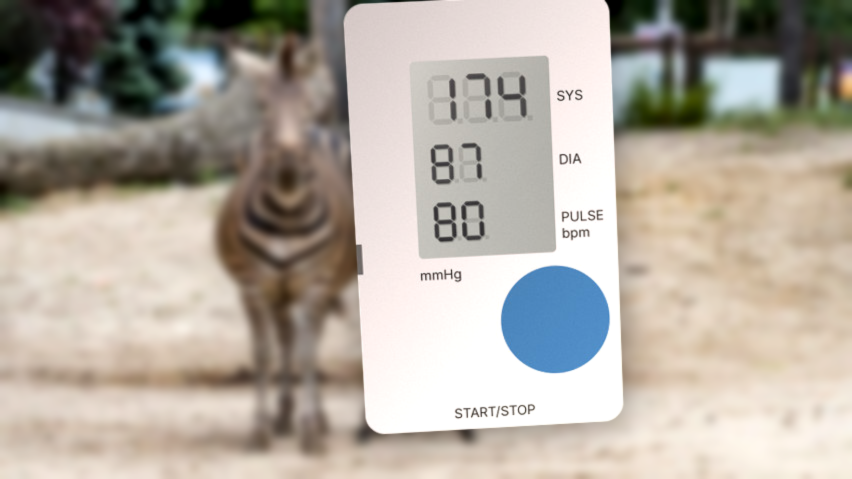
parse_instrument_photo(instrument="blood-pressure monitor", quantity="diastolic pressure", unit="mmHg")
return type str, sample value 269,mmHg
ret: 87,mmHg
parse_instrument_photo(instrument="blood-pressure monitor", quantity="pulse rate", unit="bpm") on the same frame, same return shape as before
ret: 80,bpm
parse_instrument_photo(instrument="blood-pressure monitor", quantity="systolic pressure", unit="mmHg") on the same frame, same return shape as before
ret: 174,mmHg
